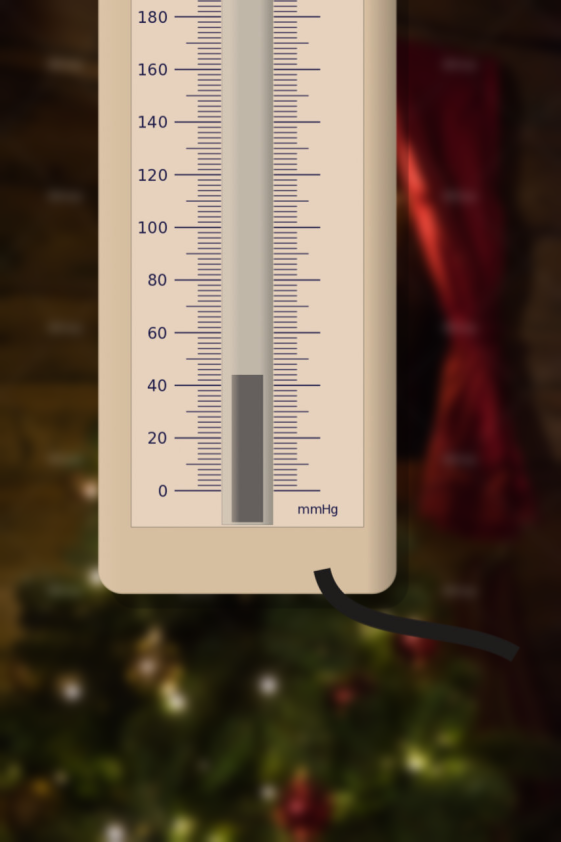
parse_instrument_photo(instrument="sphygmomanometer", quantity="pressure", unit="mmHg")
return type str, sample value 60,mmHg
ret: 44,mmHg
